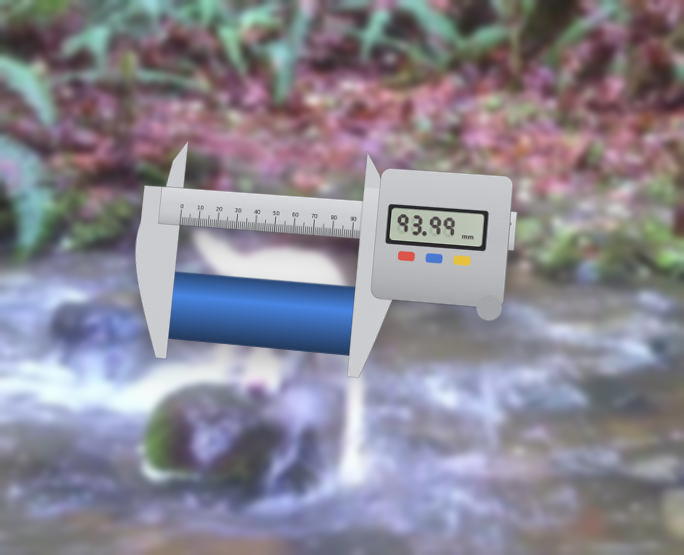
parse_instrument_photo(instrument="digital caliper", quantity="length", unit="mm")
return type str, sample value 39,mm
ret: 93.99,mm
